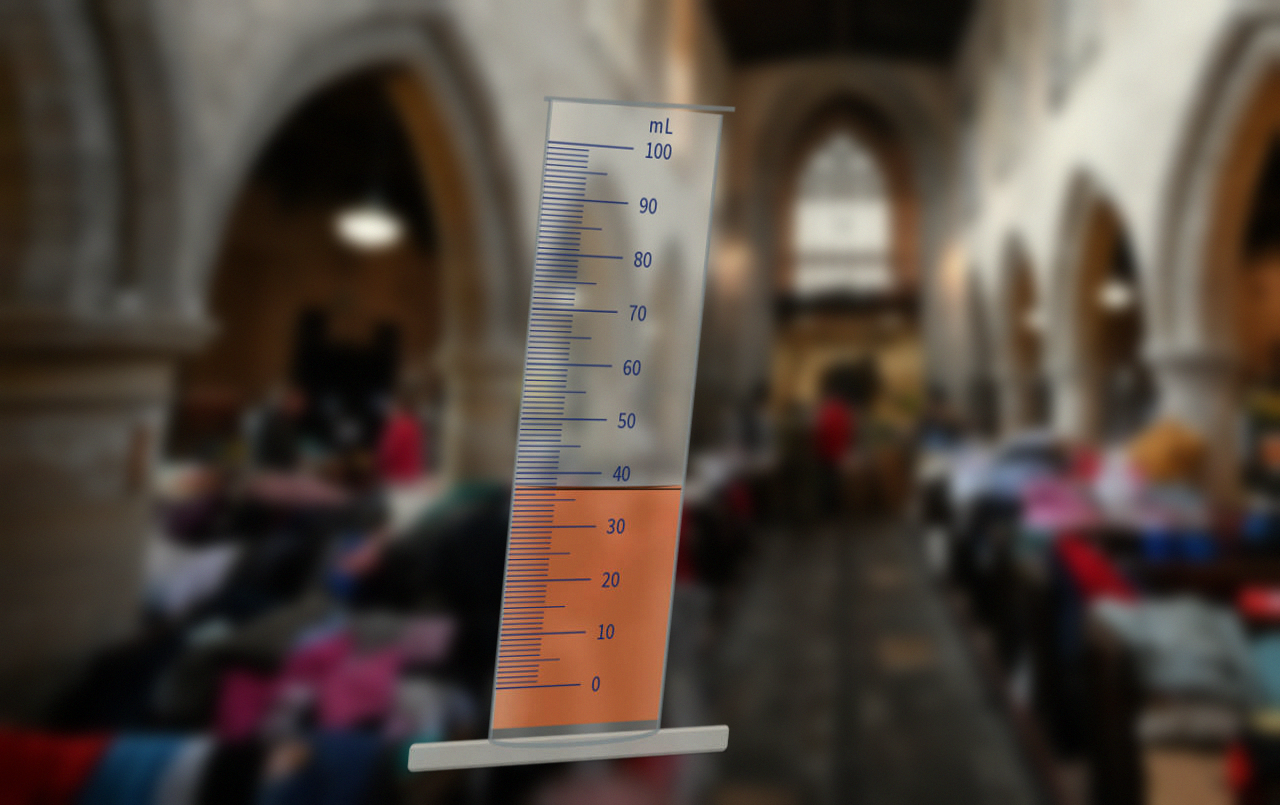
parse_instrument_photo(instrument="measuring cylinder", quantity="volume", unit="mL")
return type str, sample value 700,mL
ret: 37,mL
